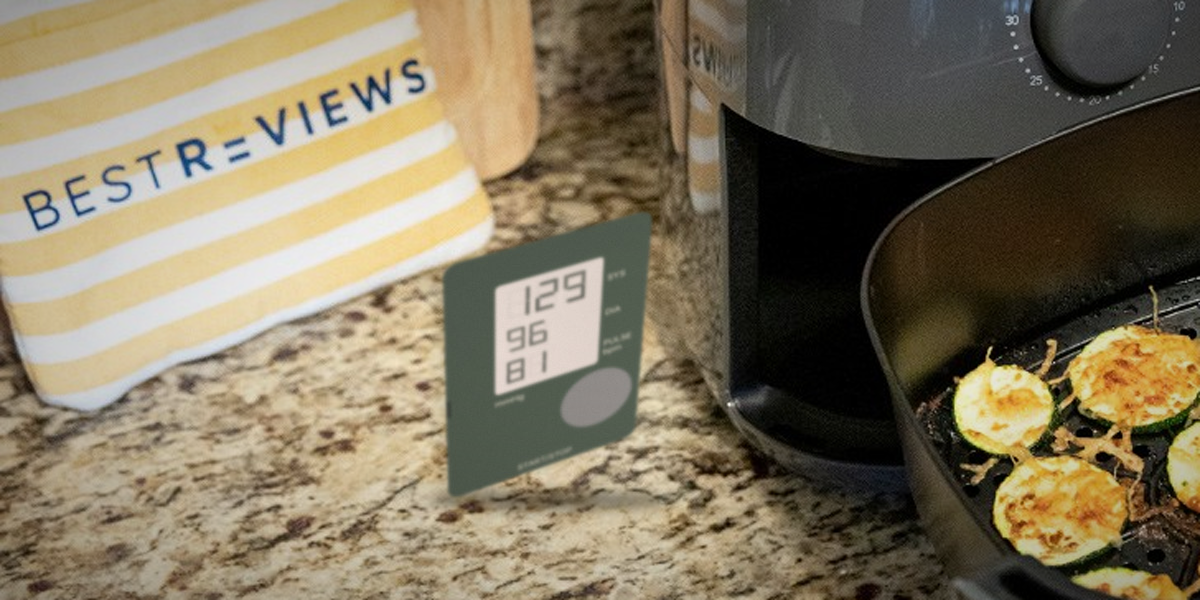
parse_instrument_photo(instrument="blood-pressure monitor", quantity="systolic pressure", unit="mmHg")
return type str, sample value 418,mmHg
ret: 129,mmHg
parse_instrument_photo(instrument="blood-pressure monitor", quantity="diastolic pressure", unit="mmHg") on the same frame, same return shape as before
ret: 96,mmHg
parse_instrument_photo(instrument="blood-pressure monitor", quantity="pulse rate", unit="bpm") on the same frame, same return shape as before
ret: 81,bpm
